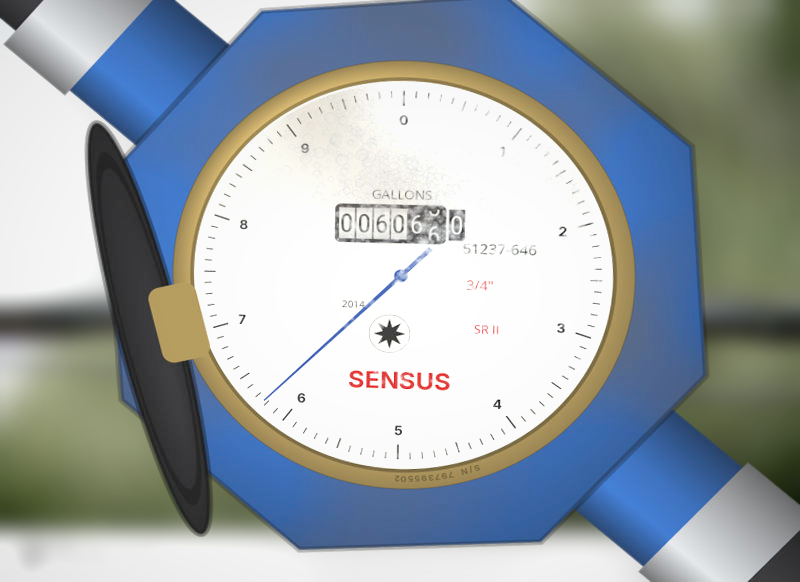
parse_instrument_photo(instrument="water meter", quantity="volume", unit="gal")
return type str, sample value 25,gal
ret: 60656.2,gal
